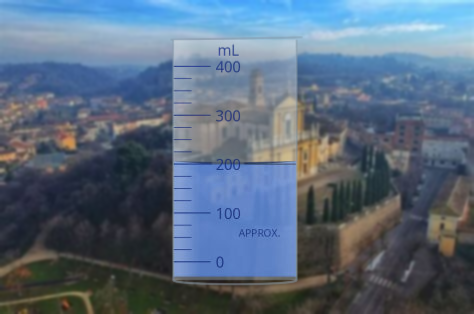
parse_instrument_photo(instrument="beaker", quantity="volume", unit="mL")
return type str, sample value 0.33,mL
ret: 200,mL
